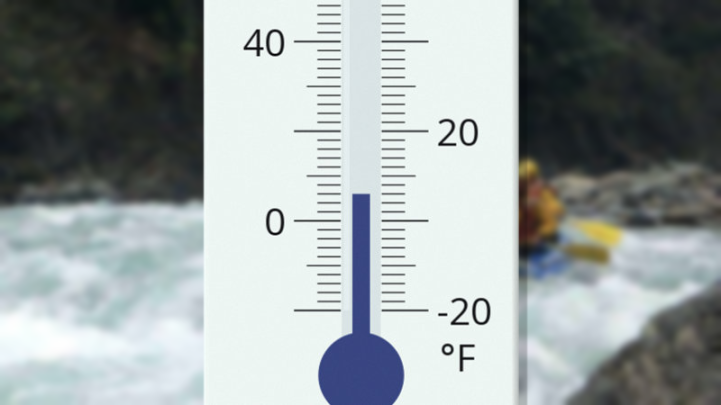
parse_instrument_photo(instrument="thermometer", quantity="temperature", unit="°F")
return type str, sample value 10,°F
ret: 6,°F
